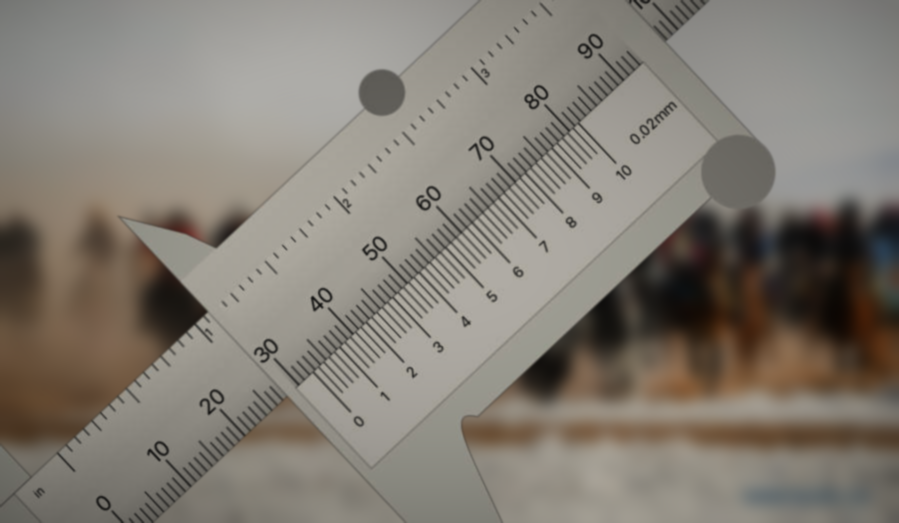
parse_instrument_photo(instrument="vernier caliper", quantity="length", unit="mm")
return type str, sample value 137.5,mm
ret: 32.6,mm
